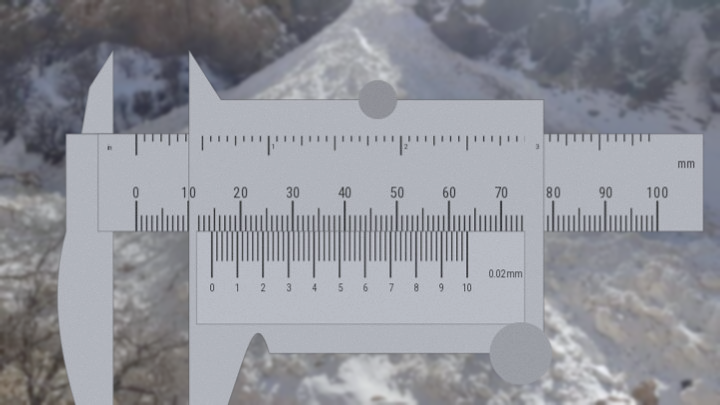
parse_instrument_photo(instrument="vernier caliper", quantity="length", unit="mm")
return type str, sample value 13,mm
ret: 14.5,mm
